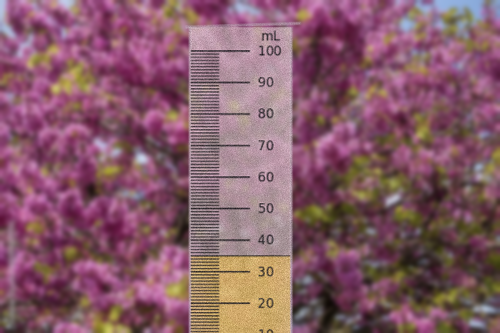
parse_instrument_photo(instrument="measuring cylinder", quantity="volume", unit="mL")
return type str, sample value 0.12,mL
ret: 35,mL
